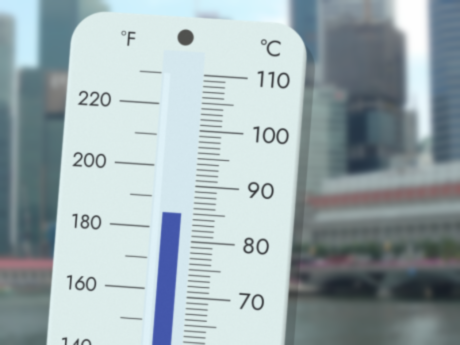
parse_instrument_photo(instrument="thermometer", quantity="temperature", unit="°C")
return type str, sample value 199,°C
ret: 85,°C
